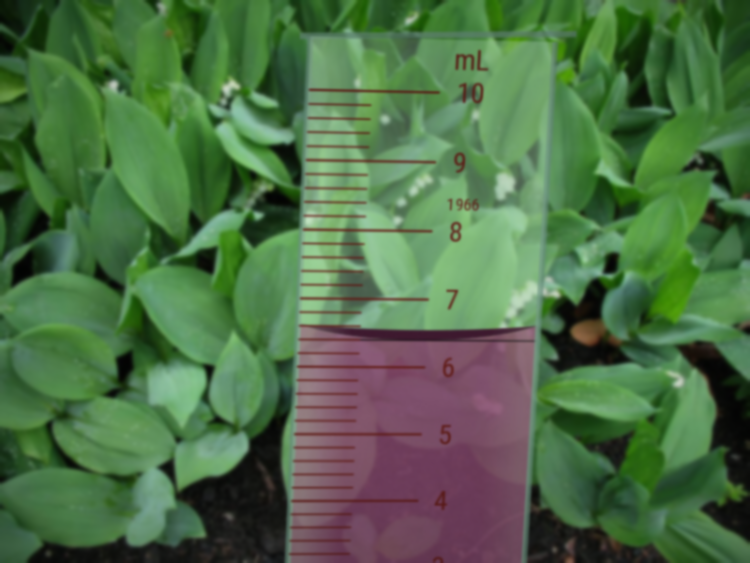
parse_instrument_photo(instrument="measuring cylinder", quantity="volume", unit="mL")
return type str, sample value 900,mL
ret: 6.4,mL
